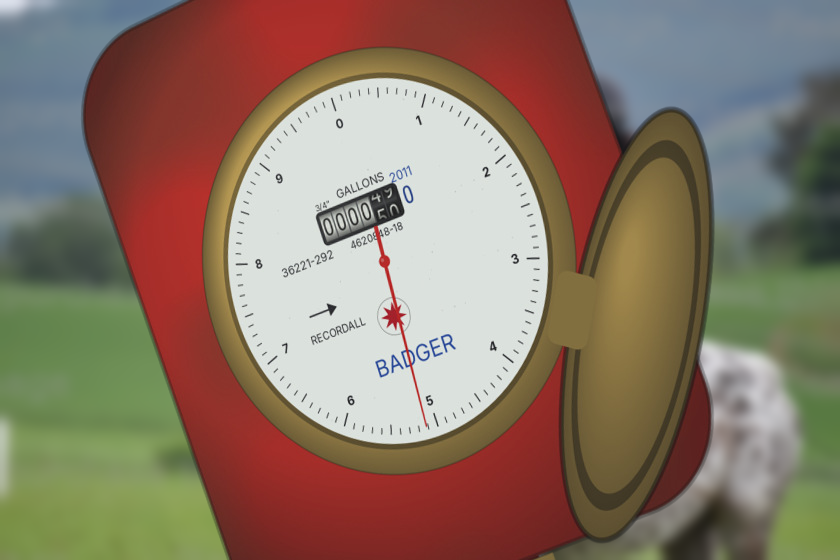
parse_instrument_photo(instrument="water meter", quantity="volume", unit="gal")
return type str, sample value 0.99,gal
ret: 495.1,gal
